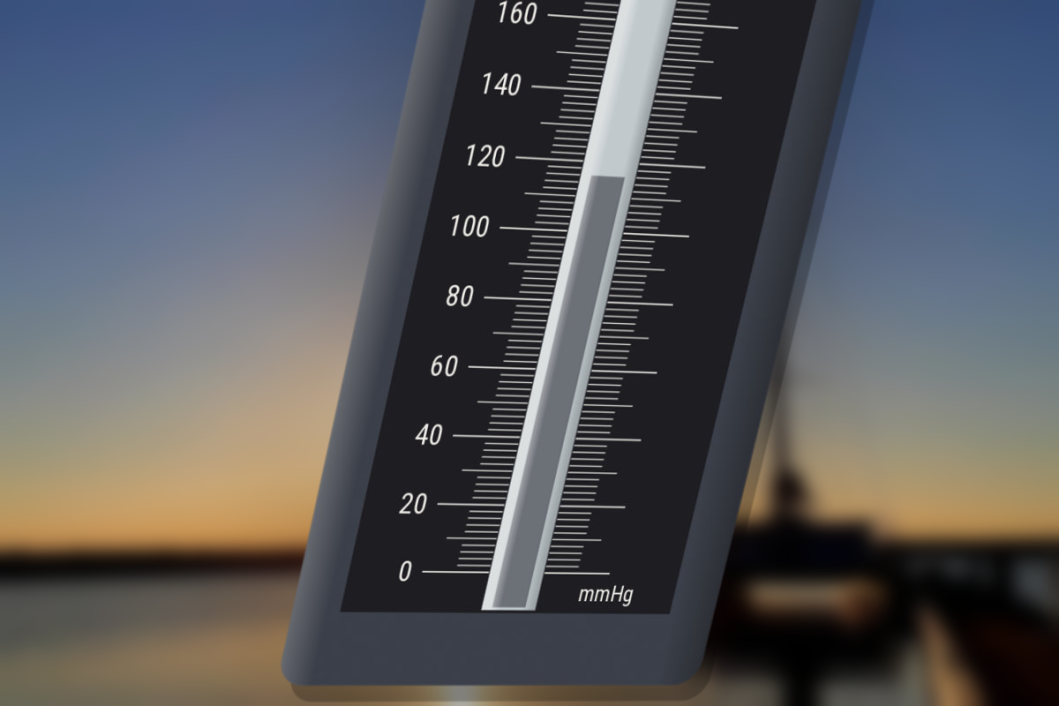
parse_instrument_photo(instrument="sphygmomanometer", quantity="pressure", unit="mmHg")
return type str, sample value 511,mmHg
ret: 116,mmHg
